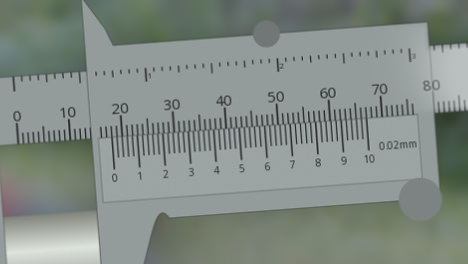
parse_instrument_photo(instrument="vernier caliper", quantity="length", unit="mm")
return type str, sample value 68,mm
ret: 18.0,mm
